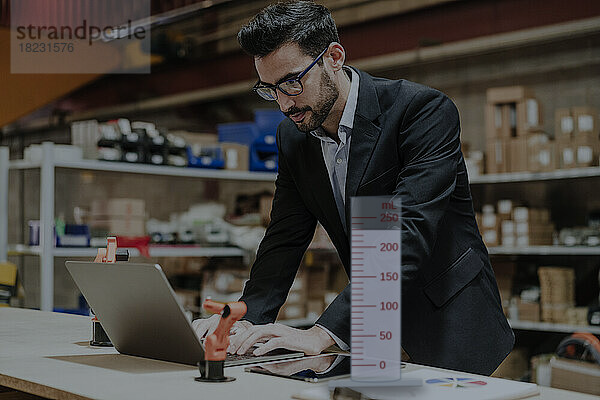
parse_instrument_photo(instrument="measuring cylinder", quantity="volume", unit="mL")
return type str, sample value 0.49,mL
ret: 230,mL
